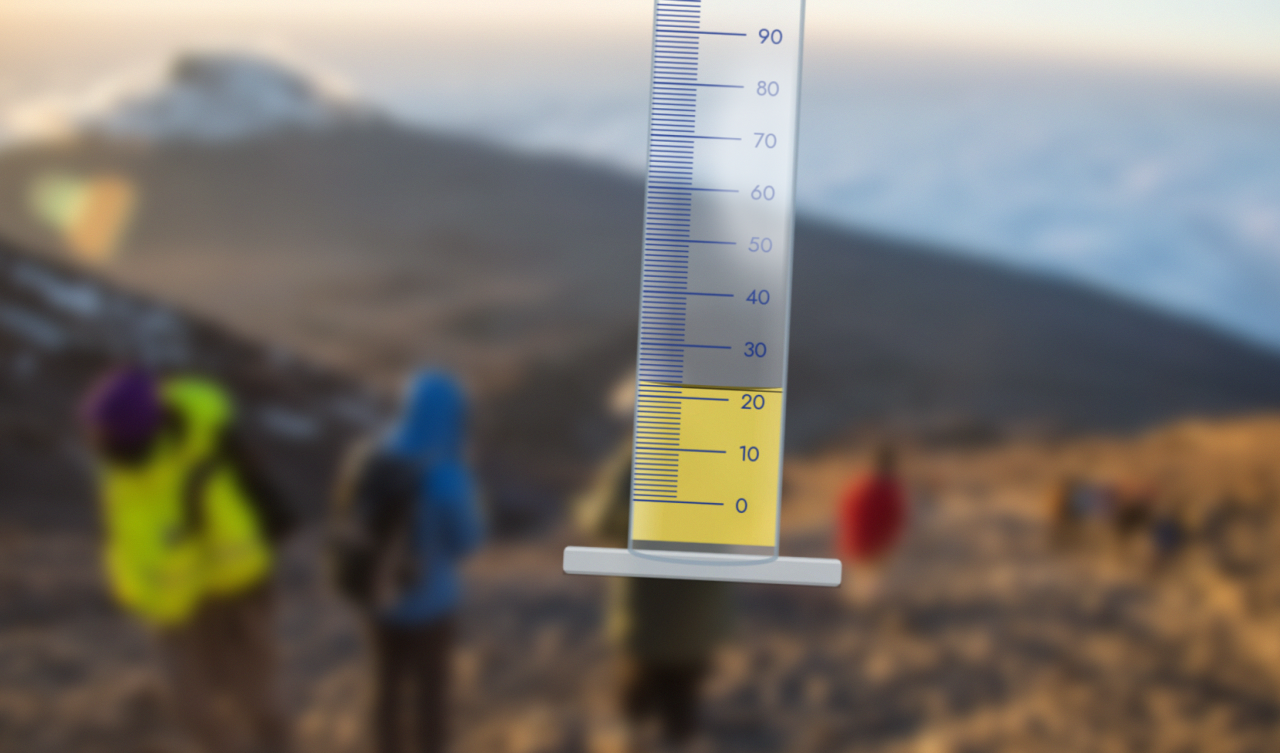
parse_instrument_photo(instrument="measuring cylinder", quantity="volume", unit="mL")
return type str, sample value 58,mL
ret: 22,mL
